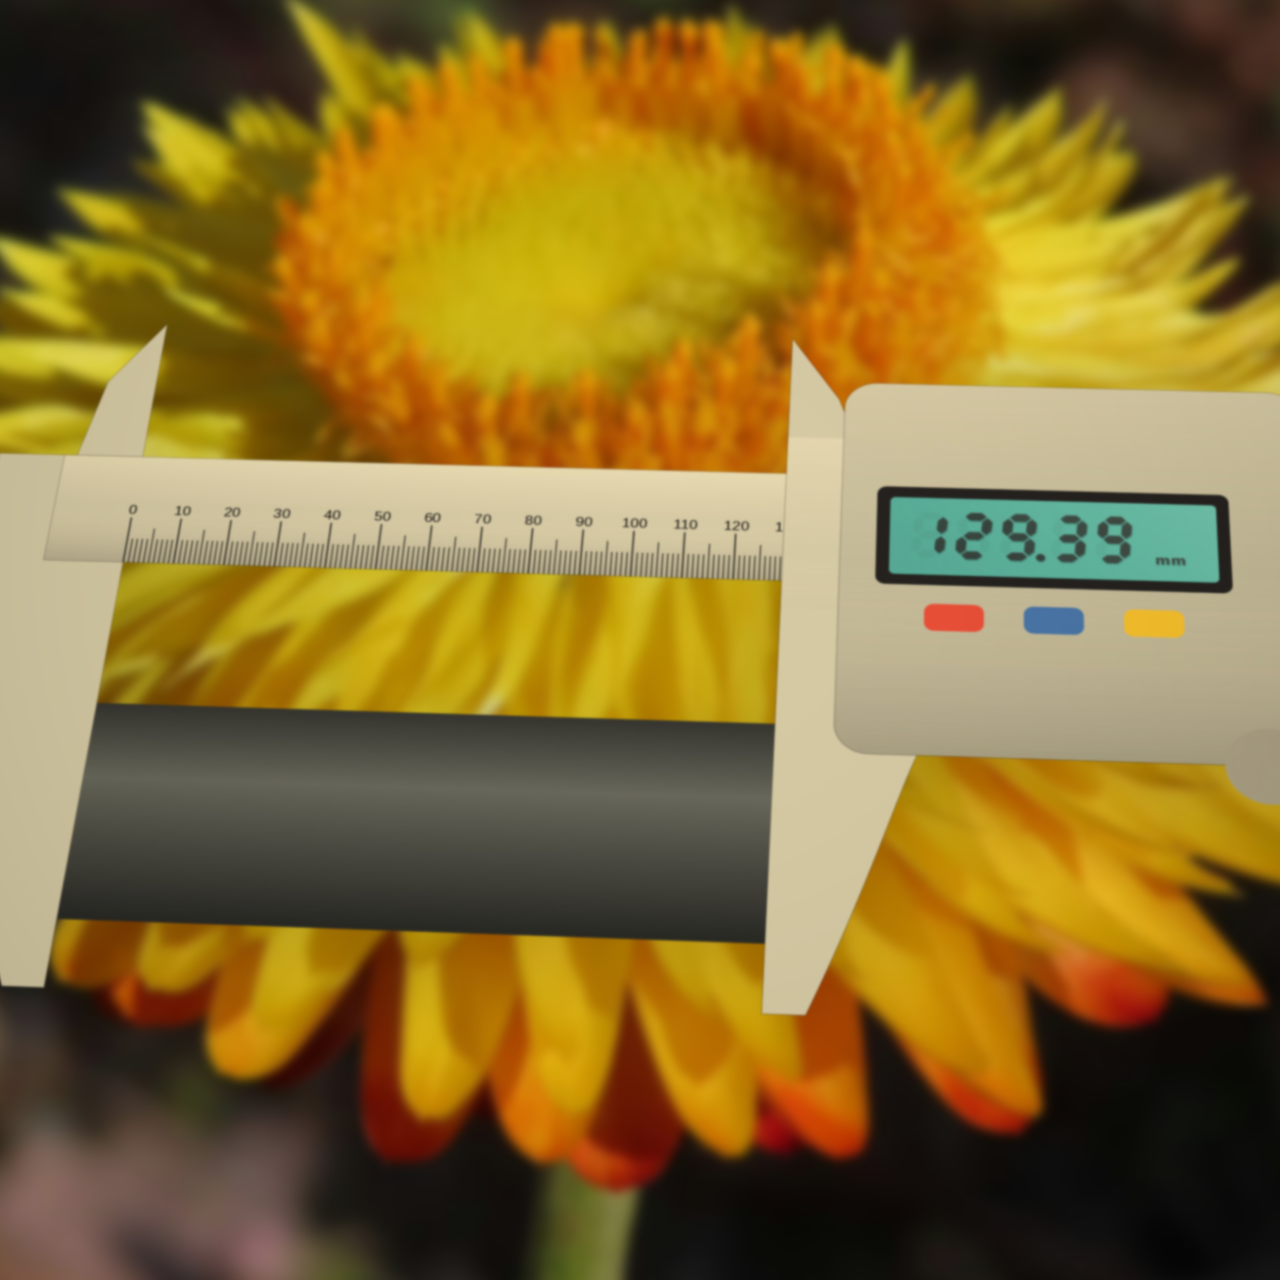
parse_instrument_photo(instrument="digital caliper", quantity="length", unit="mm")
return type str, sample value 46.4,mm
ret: 129.39,mm
